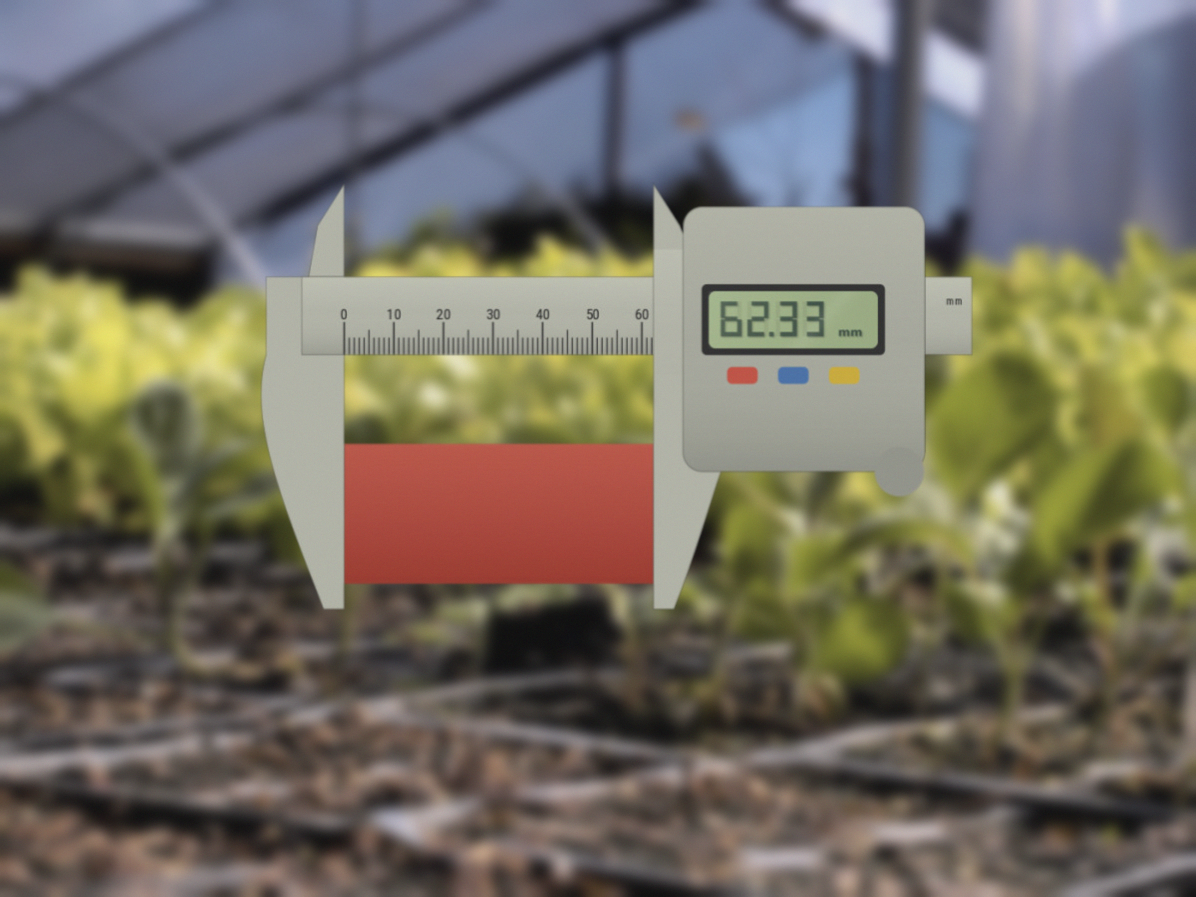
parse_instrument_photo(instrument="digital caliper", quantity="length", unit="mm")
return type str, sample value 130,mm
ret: 62.33,mm
